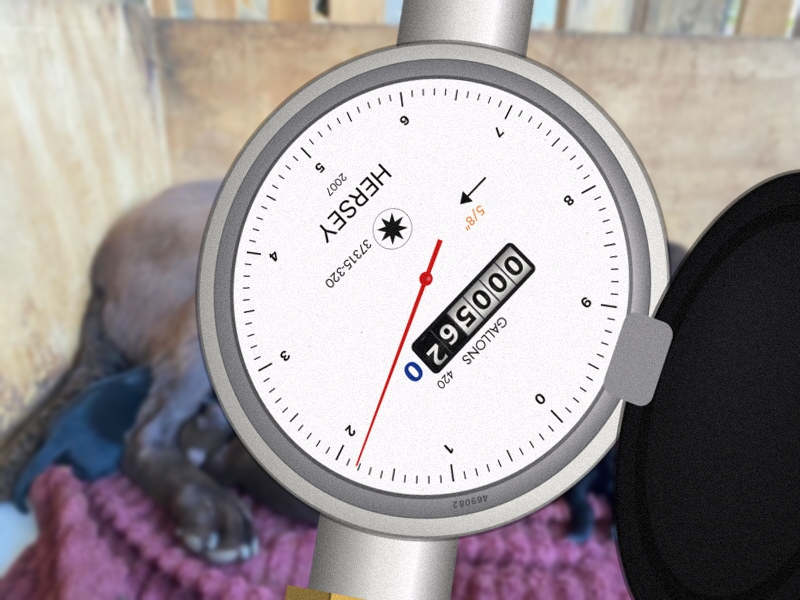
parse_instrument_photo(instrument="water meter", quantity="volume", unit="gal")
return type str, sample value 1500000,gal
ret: 5621.8,gal
